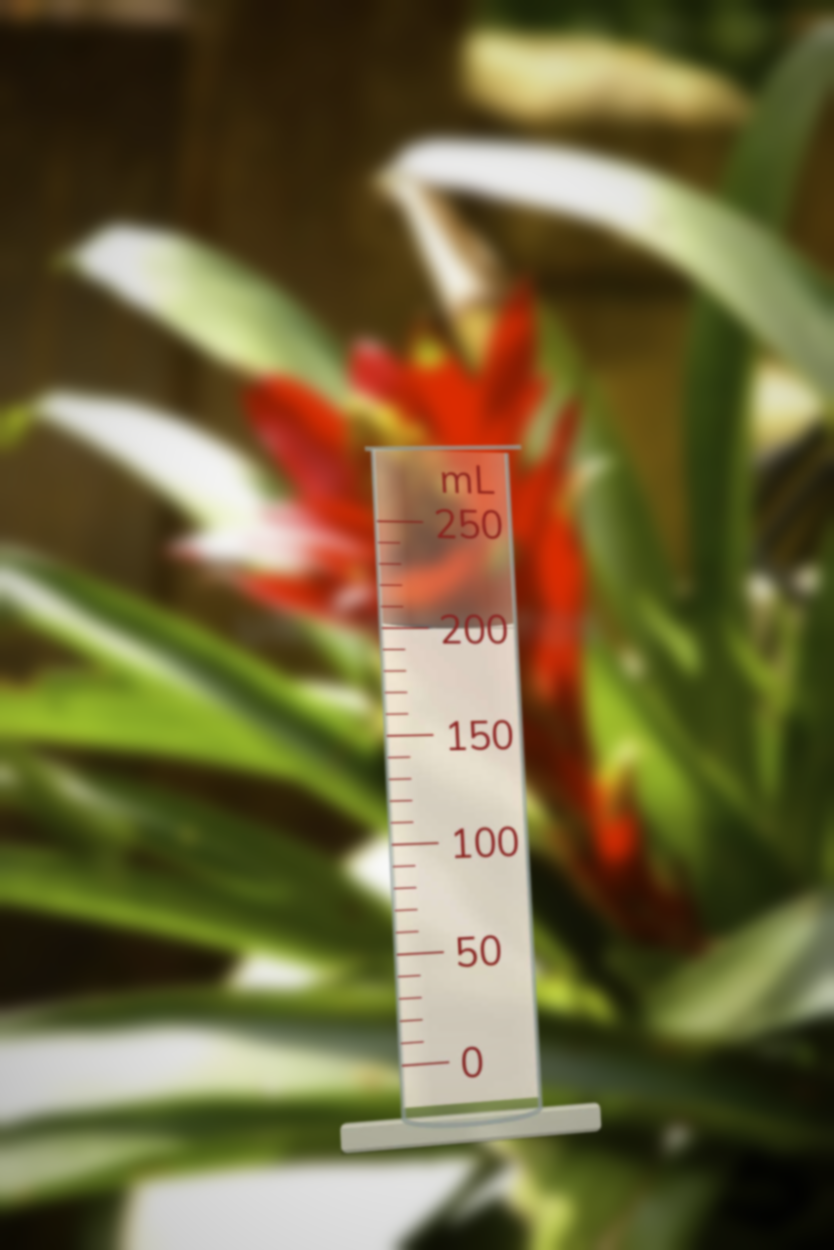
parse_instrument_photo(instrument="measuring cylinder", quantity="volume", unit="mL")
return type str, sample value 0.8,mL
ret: 200,mL
